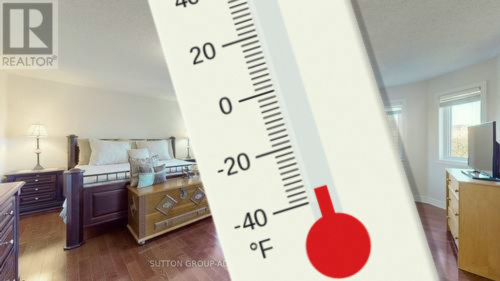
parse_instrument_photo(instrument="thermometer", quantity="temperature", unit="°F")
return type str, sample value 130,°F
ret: -36,°F
